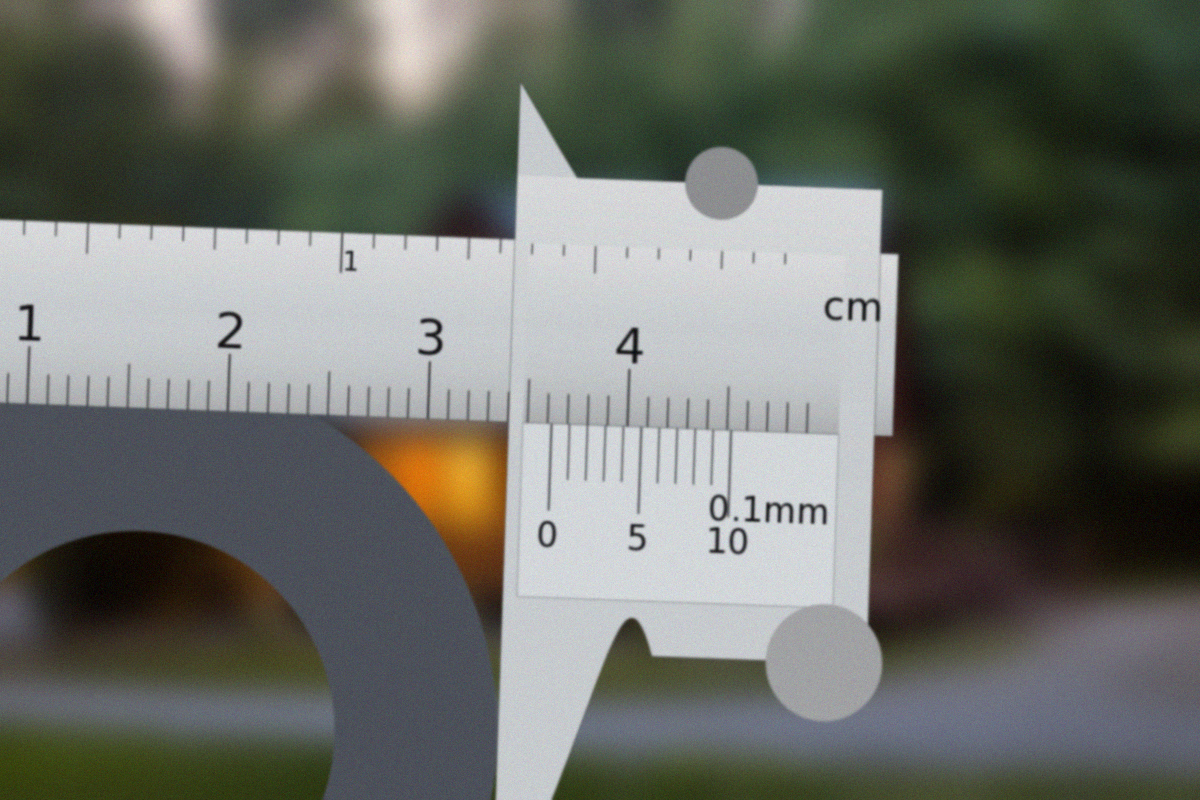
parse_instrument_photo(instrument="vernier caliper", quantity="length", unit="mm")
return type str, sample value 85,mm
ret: 36.2,mm
